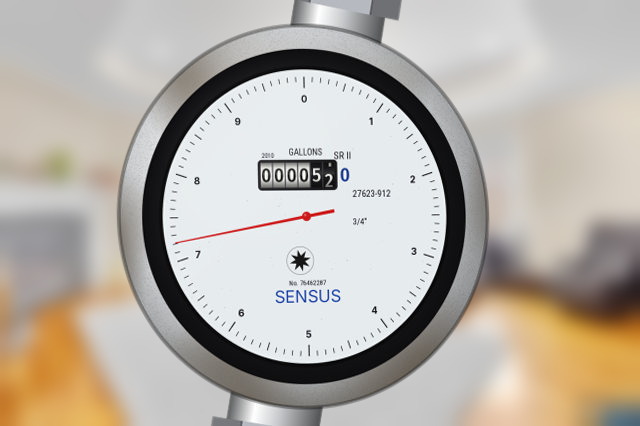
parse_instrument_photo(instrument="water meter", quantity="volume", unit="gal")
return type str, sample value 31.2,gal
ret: 517.2,gal
